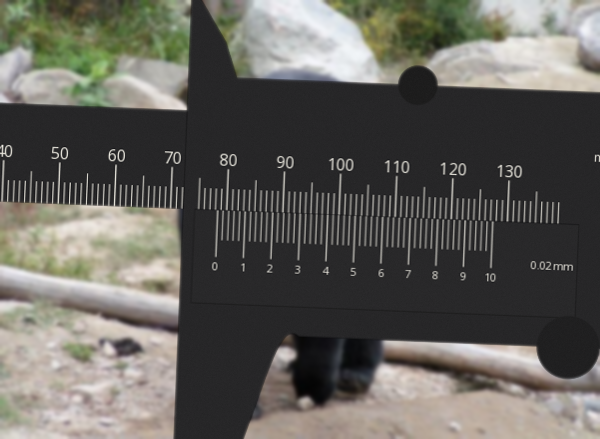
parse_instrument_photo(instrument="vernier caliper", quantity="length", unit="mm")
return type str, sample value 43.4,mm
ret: 78.4,mm
